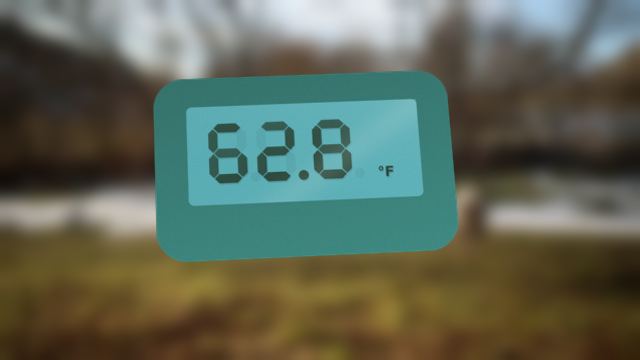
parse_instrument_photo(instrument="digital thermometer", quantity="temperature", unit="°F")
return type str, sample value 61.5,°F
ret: 62.8,°F
